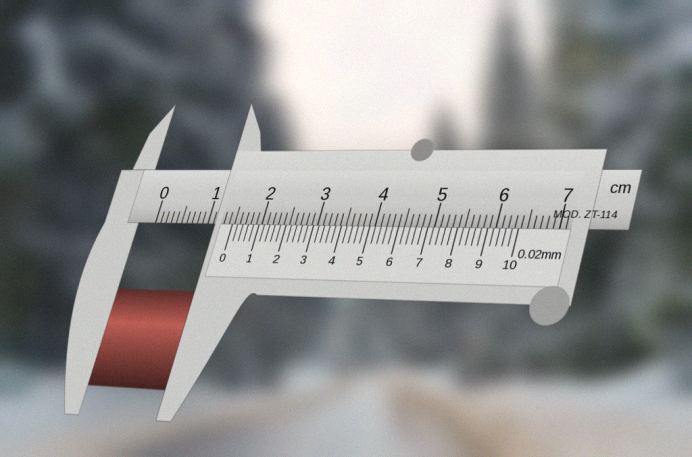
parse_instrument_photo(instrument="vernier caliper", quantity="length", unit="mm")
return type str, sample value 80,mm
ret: 14.6,mm
